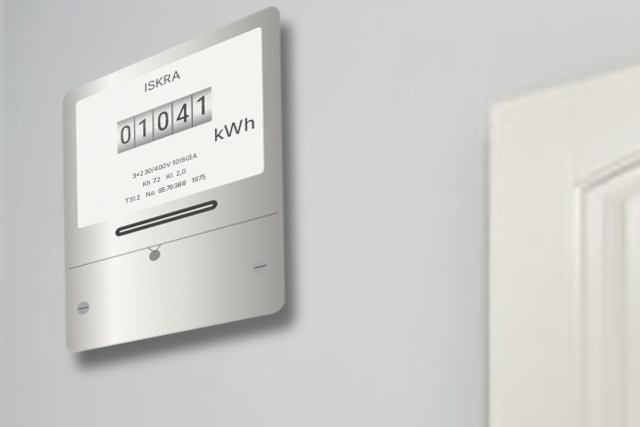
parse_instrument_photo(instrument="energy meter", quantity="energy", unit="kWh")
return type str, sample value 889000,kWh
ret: 1041,kWh
